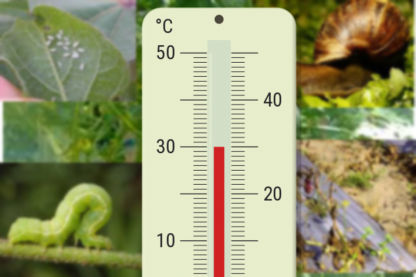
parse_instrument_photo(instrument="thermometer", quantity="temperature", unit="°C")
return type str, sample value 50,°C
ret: 30,°C
